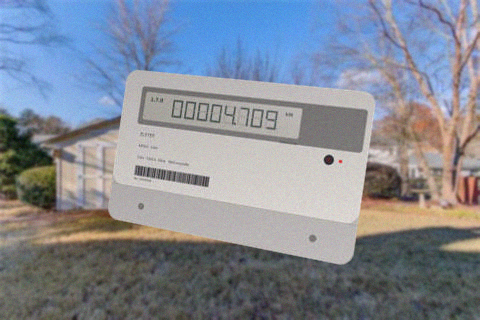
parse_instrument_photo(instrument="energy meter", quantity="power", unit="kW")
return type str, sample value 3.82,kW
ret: 4.709,kW
